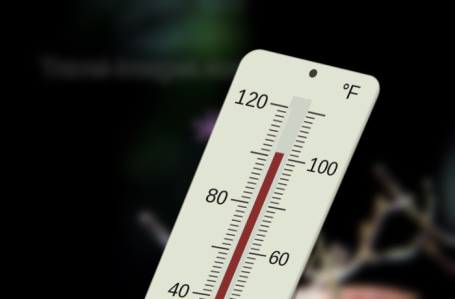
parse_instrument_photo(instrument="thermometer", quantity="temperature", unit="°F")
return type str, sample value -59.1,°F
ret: 102,°F
